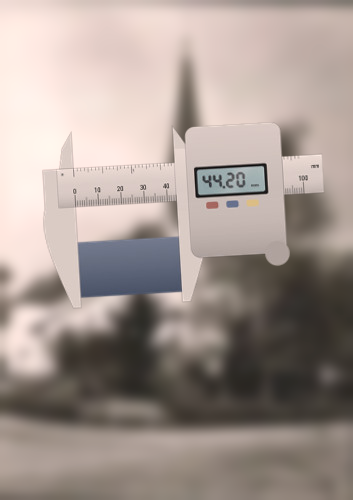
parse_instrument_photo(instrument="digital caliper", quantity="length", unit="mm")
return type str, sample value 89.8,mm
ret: 44.20,mm
